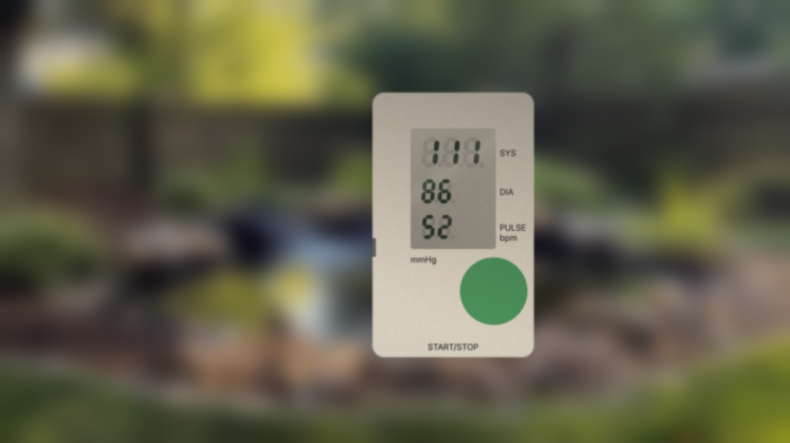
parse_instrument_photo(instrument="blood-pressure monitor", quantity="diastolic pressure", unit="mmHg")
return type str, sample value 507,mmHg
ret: 86,mmHg
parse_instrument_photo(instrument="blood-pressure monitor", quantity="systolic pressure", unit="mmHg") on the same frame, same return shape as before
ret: 111,mmHg
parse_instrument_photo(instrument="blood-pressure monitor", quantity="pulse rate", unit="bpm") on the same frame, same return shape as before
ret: 52,bpm
